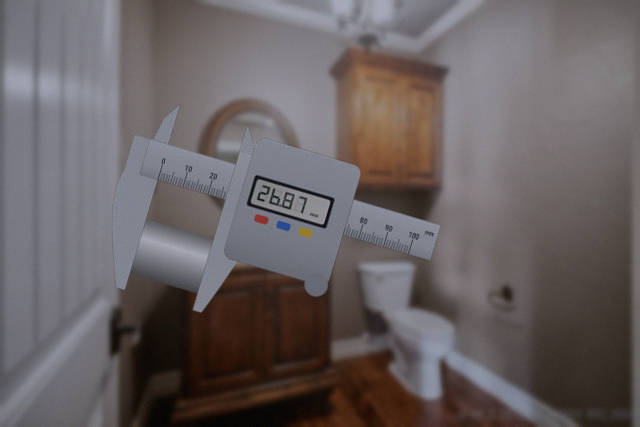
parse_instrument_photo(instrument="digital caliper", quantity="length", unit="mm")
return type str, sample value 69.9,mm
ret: 26.87,mm
